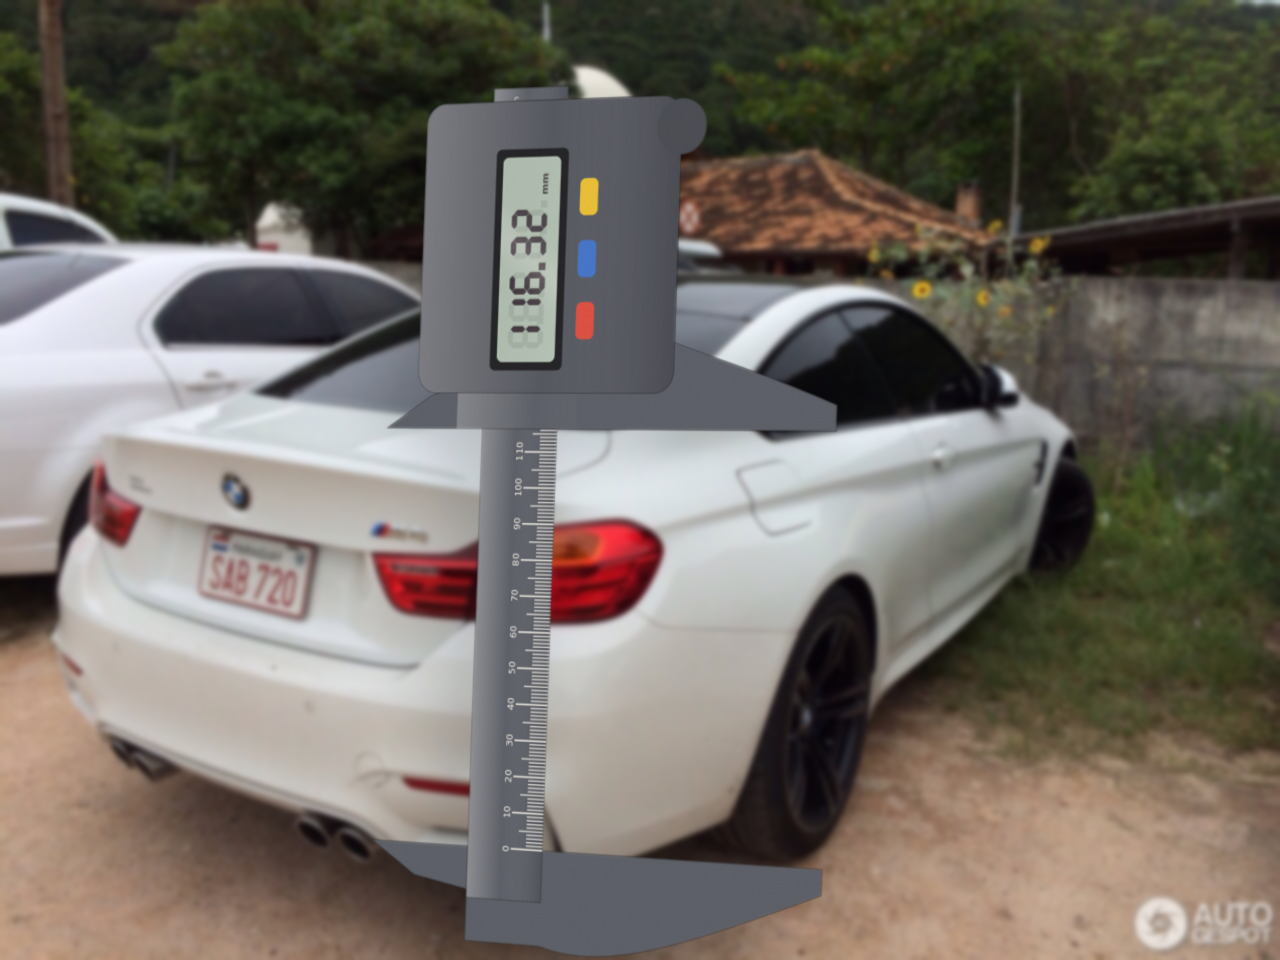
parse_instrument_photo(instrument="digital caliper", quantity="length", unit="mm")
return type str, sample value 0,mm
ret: 116.32,mm
